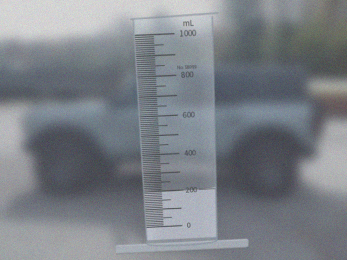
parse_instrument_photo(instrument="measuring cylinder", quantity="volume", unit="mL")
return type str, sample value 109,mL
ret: 200,mL
